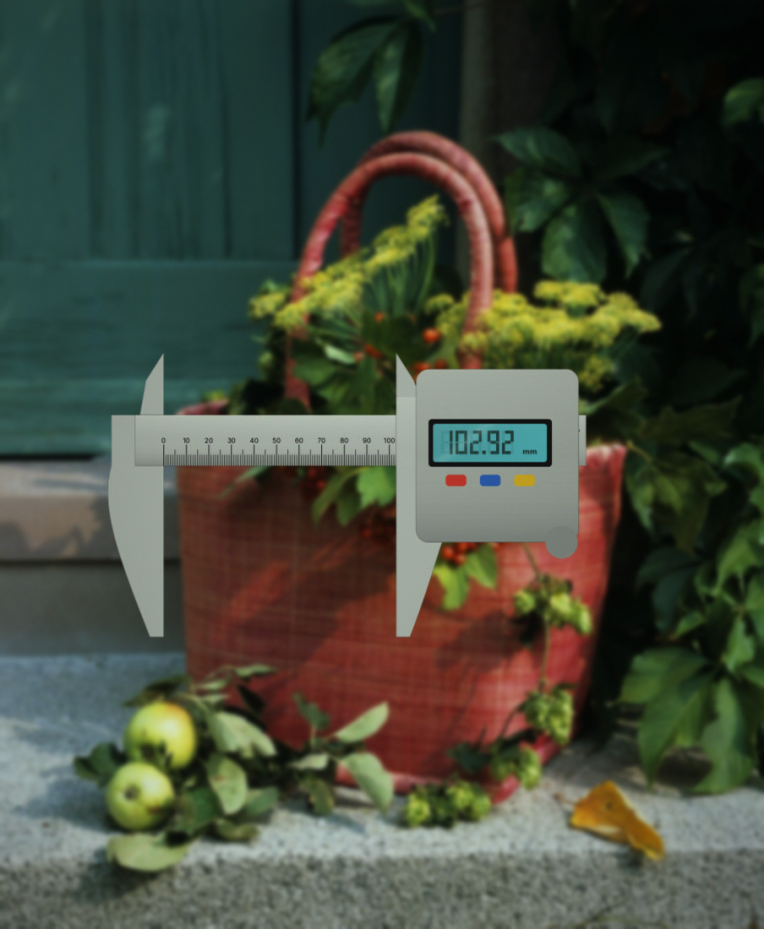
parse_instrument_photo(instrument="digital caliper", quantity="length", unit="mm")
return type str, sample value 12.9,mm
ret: 102.92,mm
